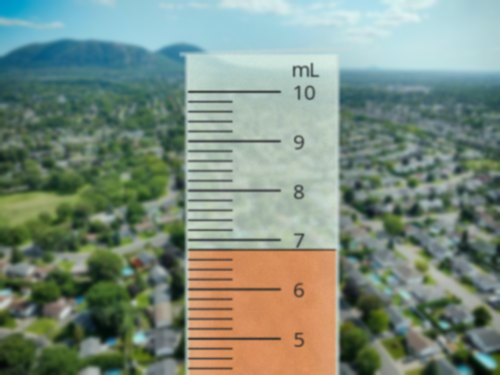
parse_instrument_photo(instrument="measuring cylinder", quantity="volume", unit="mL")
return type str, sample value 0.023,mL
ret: 6.8,mL
